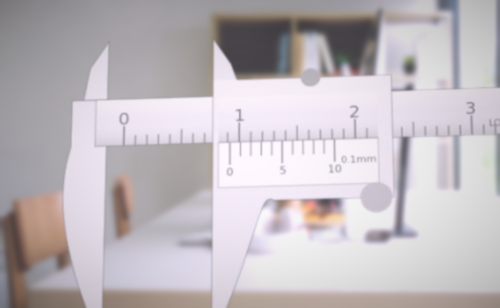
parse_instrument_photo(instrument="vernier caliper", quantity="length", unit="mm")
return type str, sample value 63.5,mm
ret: 9.2,mm
